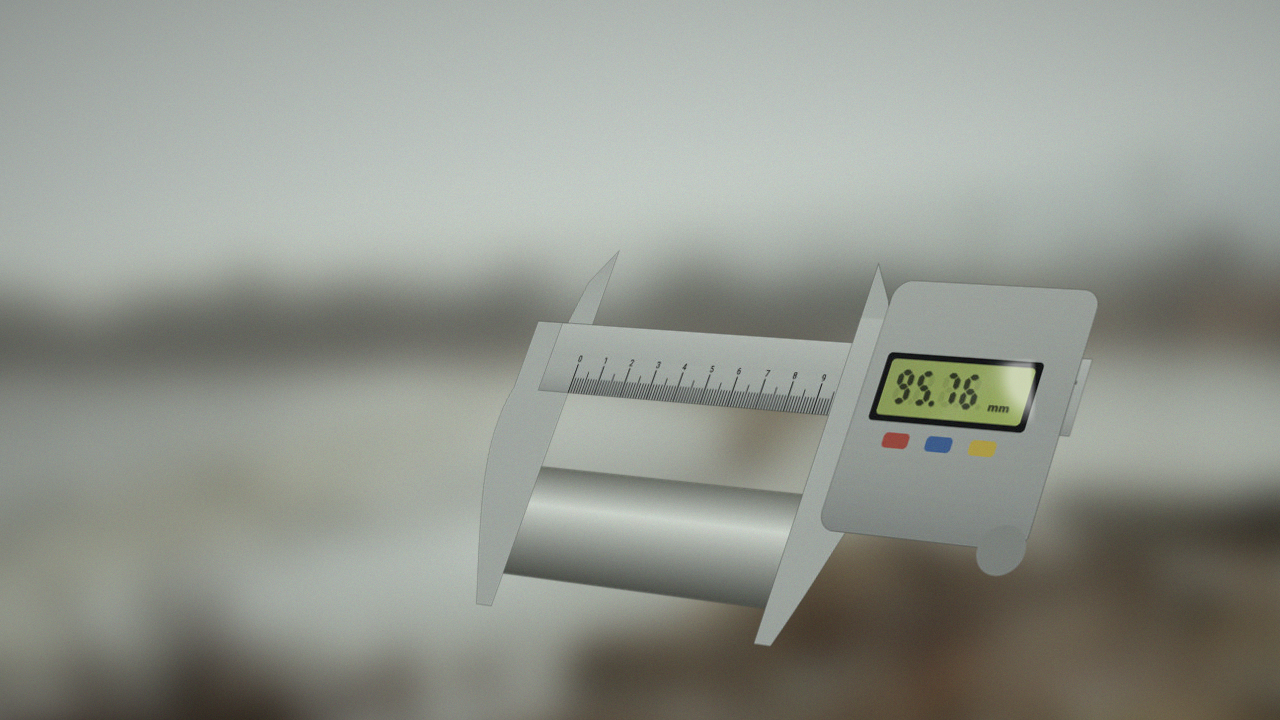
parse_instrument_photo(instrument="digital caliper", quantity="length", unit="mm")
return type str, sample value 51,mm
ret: 95.76,mm
